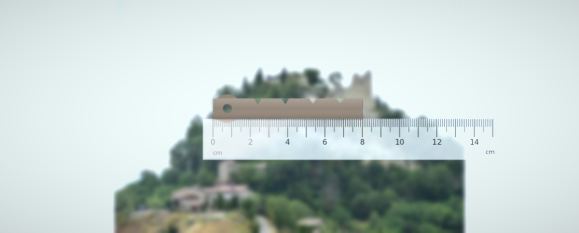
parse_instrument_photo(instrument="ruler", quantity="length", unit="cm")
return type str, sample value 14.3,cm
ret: 8,cm
